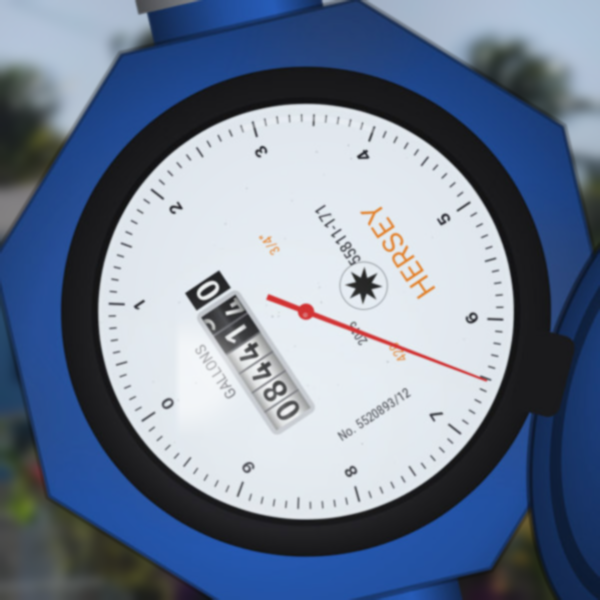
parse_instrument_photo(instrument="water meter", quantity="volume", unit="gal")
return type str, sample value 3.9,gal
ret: 844136.5,gal
